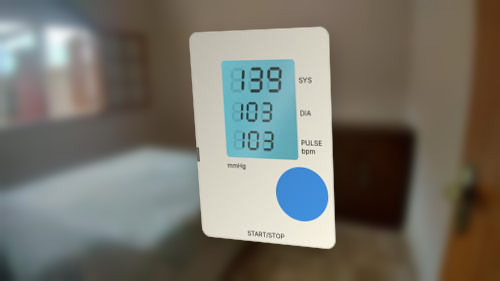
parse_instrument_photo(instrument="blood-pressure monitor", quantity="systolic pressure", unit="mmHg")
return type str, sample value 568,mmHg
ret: 139,mmHg
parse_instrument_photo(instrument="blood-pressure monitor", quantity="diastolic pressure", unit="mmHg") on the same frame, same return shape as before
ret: 103,mmHg
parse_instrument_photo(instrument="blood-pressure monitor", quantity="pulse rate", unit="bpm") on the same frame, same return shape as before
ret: 103,bpm
